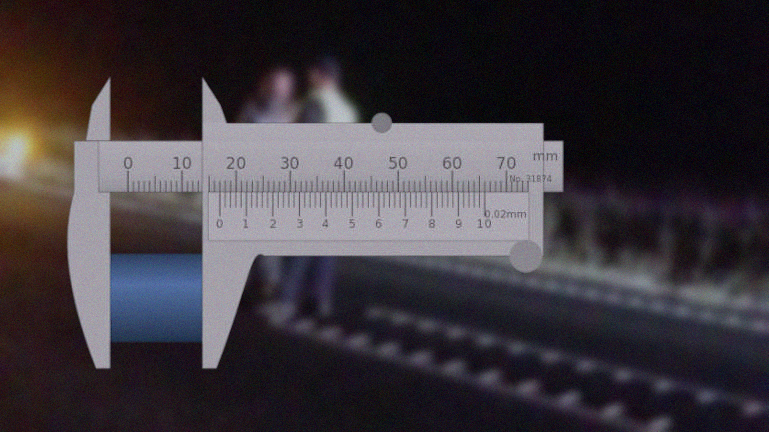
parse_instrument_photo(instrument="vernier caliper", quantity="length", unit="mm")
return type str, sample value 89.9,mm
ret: 17.0,mm
